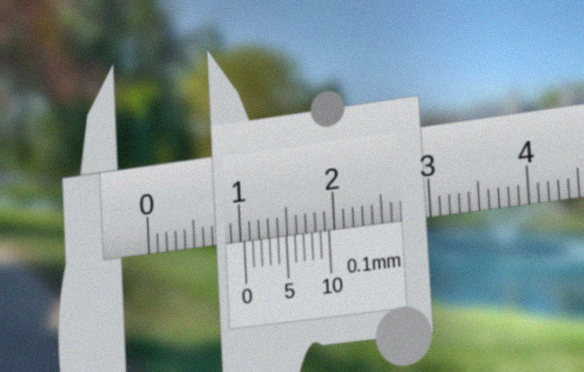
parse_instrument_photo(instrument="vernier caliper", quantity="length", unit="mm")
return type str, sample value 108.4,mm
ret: 10.4,mm
